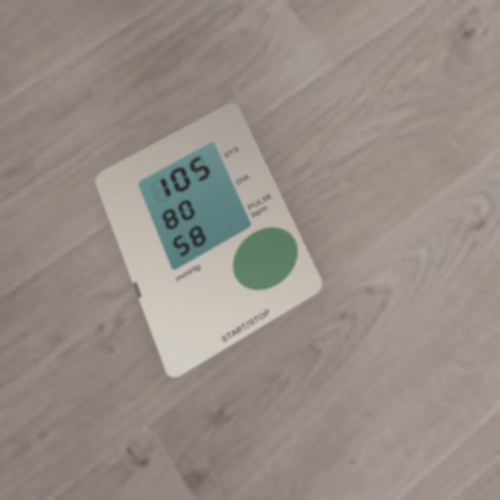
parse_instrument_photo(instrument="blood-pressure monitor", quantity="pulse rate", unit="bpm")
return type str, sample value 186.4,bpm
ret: 58,bpm
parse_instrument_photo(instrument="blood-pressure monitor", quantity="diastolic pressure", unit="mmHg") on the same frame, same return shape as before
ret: 80,mmHg
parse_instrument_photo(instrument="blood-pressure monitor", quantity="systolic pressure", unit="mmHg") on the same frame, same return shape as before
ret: 105,mmHg
